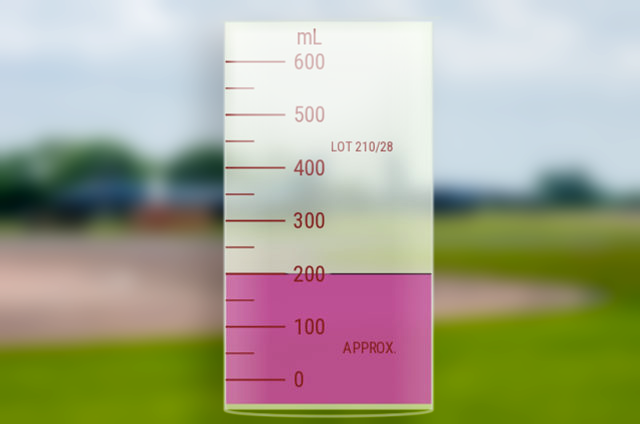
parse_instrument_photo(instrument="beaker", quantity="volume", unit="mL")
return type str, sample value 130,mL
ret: 200,mL
